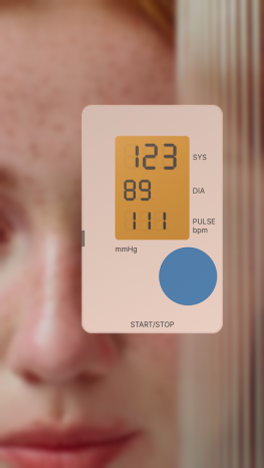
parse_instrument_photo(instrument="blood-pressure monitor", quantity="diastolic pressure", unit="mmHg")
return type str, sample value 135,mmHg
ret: 89,mmHg
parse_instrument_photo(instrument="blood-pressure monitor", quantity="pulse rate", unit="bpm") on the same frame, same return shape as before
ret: 111,bpm
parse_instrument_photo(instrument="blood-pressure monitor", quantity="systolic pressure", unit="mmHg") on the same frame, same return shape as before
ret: 123,mmHg
